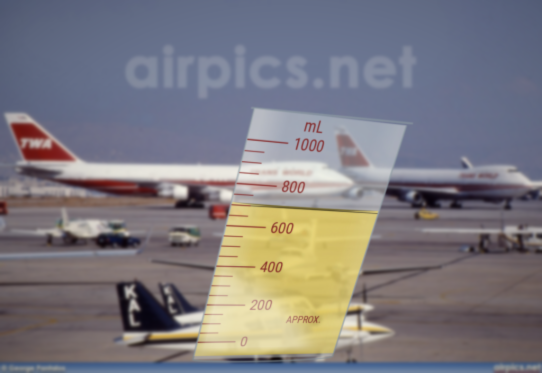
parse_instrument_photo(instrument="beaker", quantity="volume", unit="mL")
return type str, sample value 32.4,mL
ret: 700,mL
